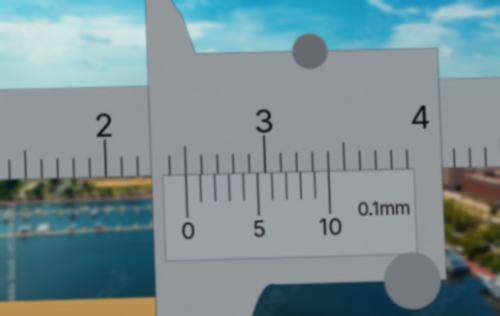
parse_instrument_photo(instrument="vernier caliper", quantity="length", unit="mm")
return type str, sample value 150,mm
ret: 25.0,mm
